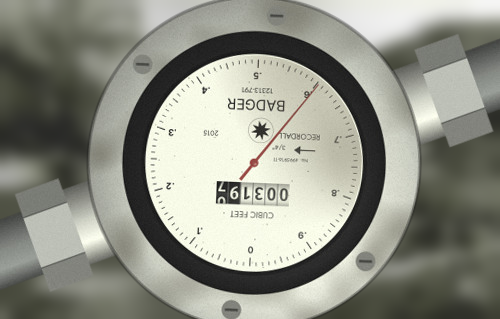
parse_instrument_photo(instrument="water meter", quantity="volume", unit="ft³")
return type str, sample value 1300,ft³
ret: 3196.60,ft³
